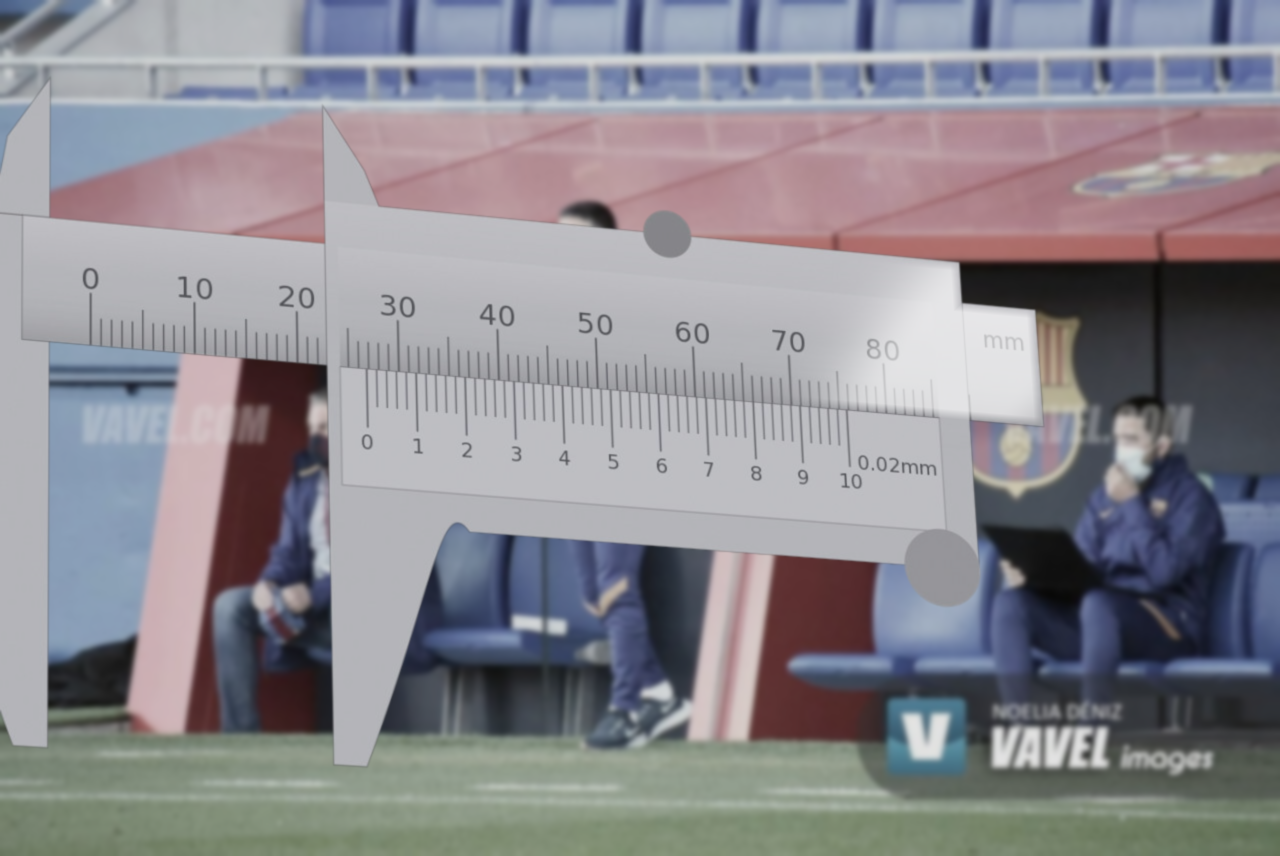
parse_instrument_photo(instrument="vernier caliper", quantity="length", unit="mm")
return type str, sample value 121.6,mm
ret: 26.8,mm
